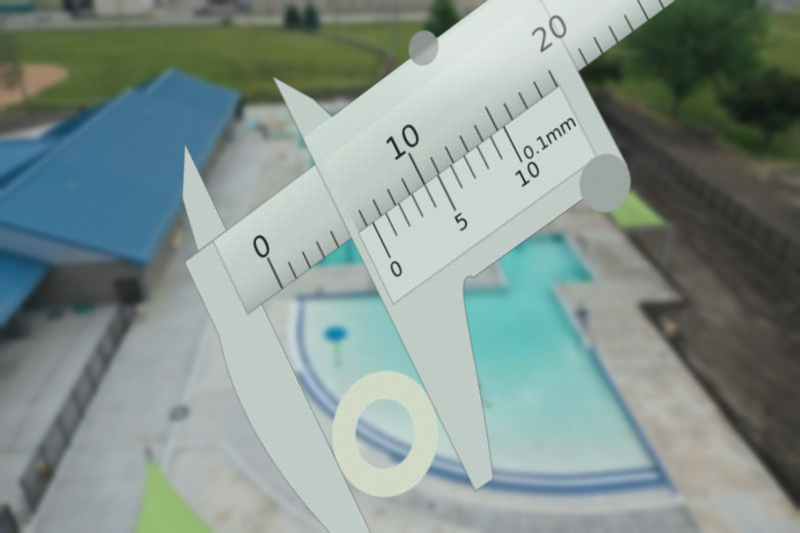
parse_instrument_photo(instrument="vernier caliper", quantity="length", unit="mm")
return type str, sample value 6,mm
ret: 6.4,mm
